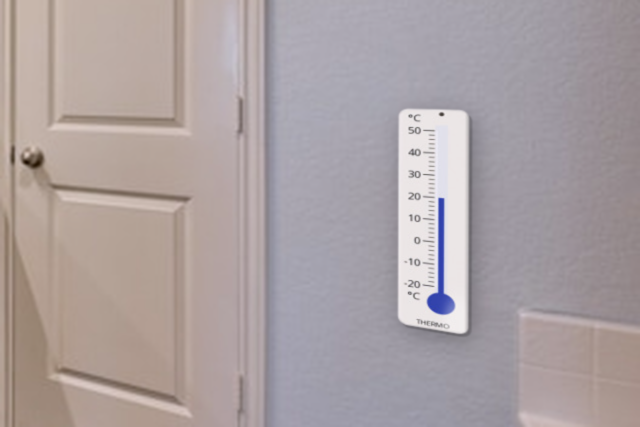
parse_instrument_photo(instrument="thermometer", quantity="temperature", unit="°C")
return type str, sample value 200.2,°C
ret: 20,°C
